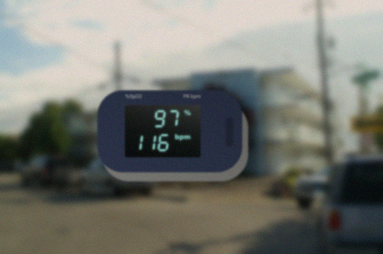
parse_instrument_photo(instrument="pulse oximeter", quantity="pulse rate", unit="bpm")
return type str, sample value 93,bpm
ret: 116,bpm
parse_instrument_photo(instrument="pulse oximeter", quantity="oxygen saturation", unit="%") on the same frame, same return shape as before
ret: 97,%
